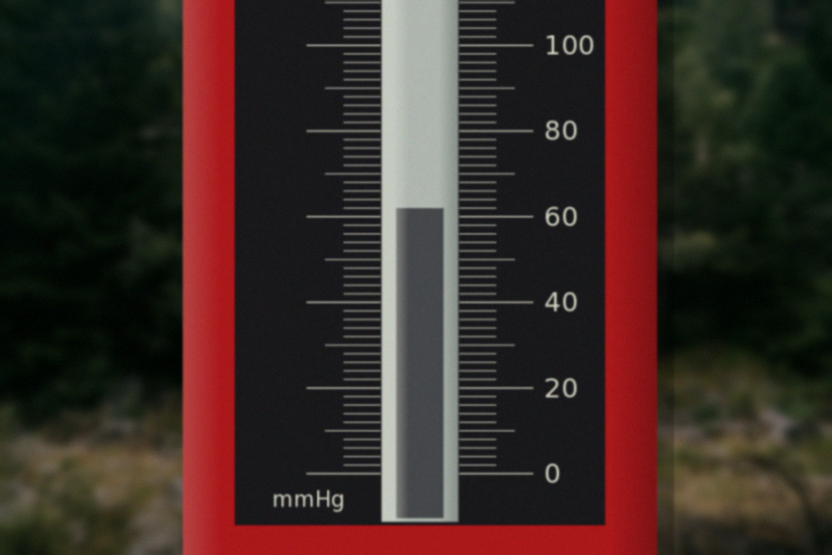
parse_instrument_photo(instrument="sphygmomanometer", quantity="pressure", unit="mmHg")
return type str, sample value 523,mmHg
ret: 62,mmHg
